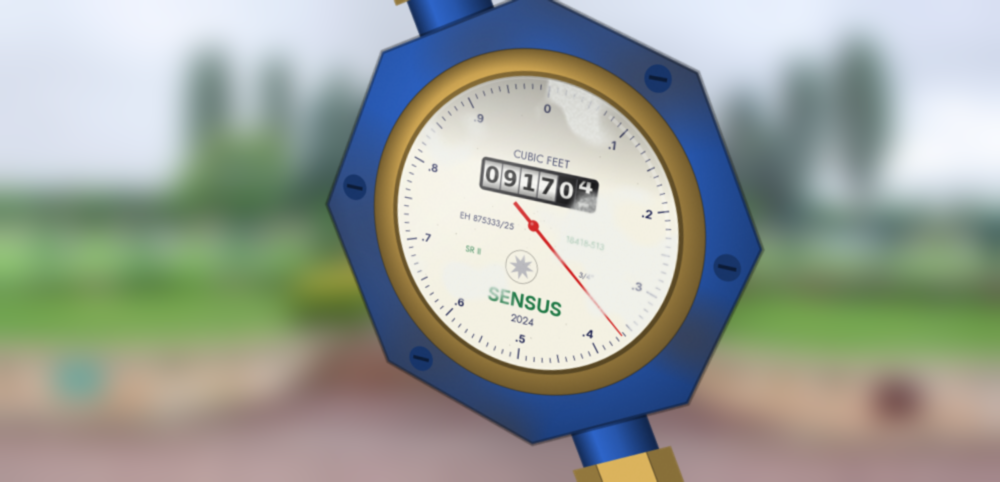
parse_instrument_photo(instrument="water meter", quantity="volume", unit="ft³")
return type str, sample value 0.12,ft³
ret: 91704.36,ft³
